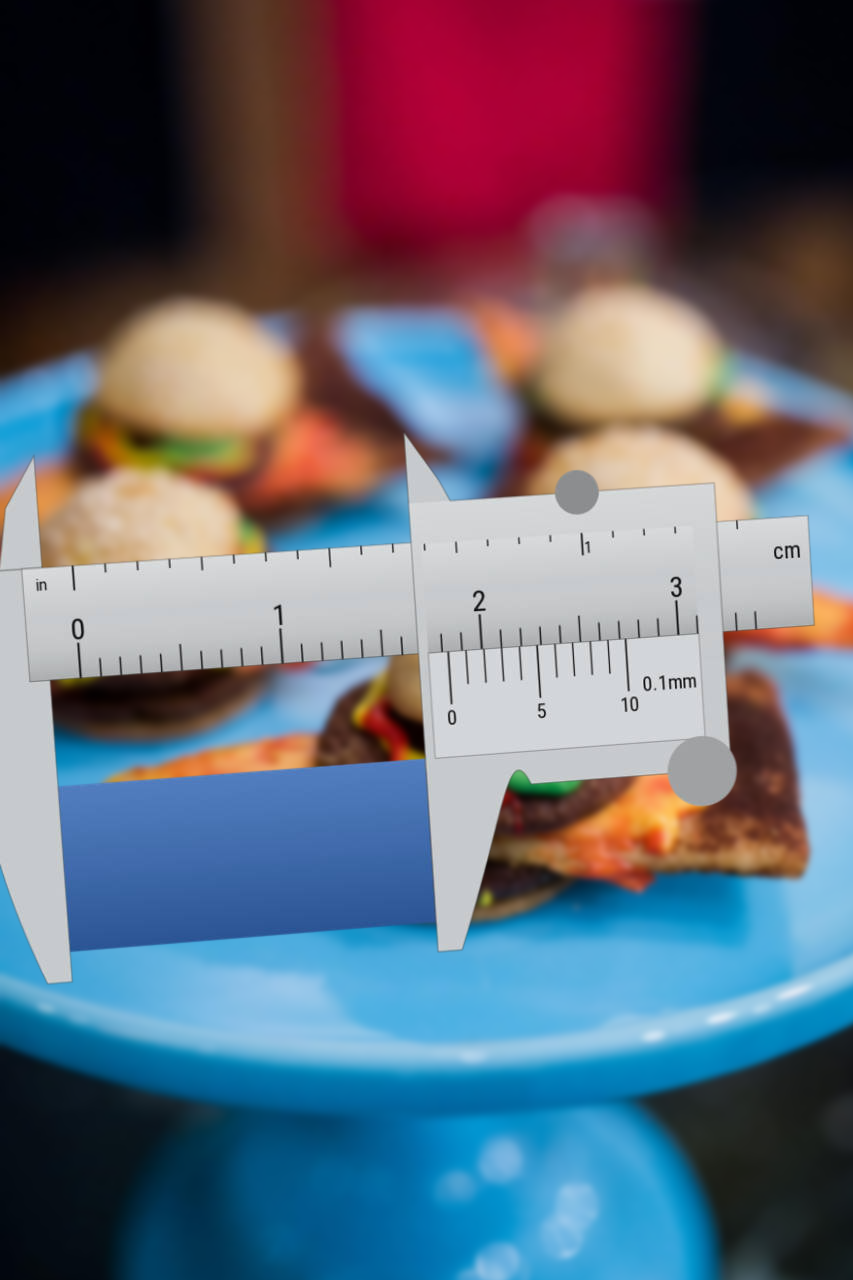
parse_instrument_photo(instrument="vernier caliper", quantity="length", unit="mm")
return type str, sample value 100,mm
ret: 18.3,mm
